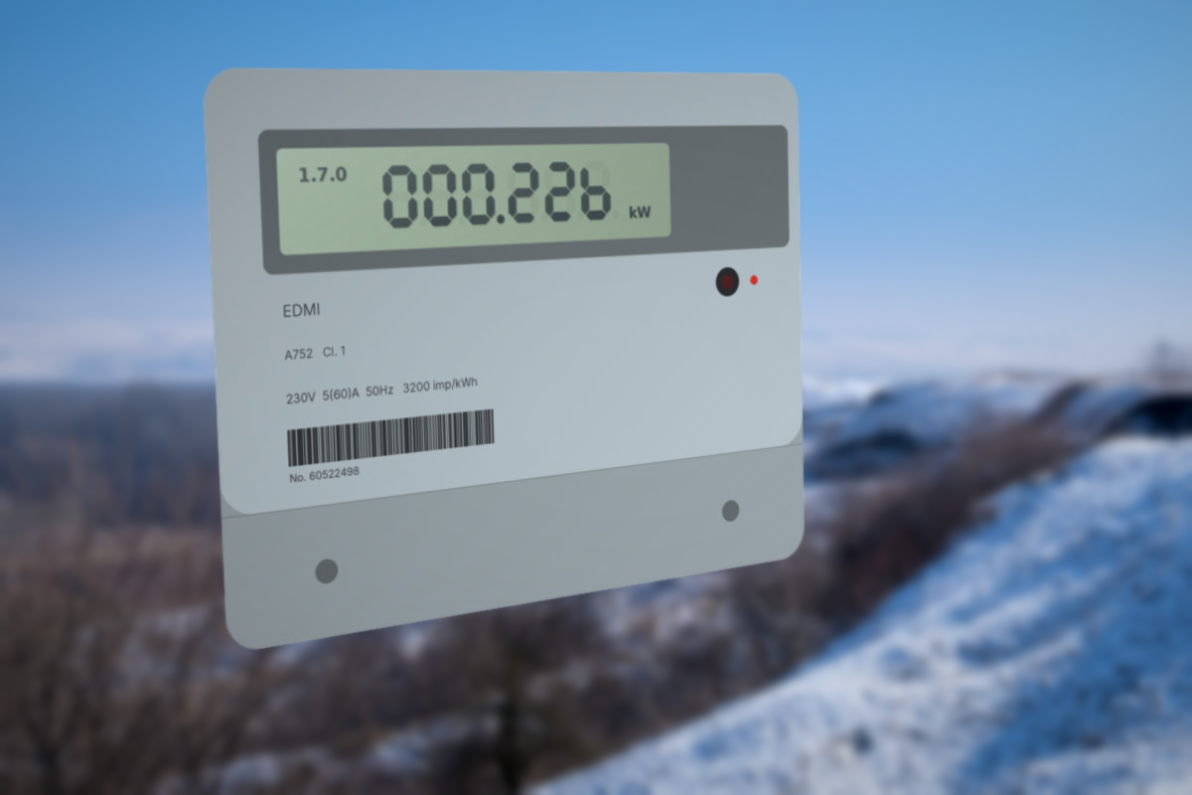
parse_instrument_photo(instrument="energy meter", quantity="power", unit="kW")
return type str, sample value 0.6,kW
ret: 0.226,kW
